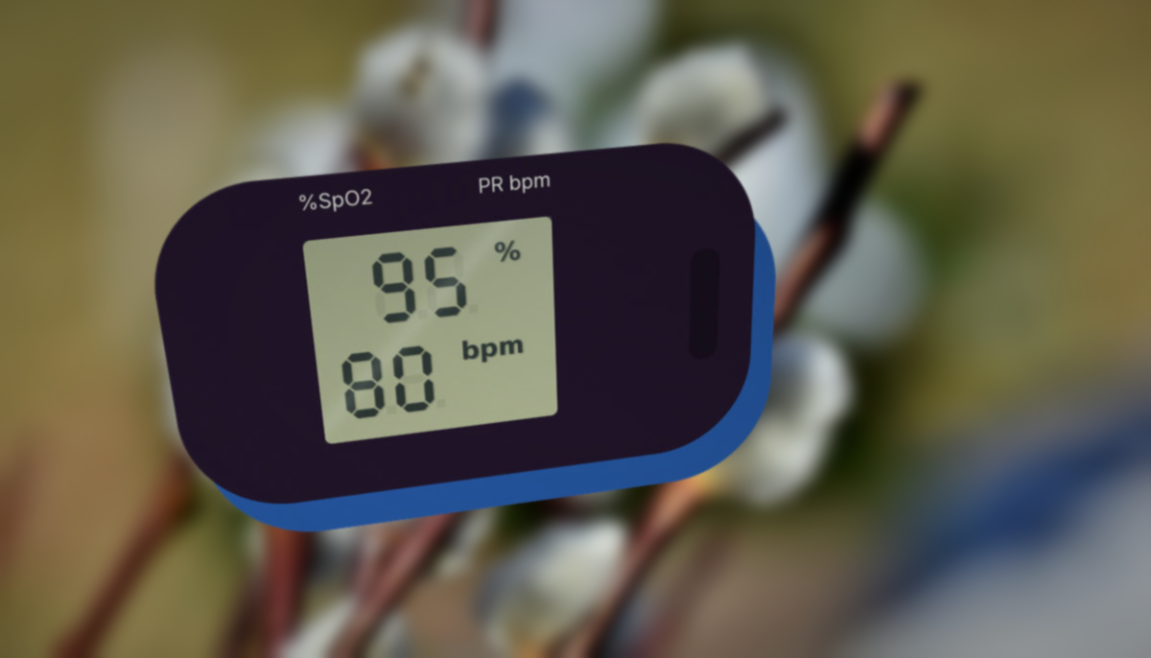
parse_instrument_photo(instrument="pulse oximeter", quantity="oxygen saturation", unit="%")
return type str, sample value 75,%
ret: 95,%
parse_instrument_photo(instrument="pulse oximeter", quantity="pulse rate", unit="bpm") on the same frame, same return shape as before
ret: 80,bpm
